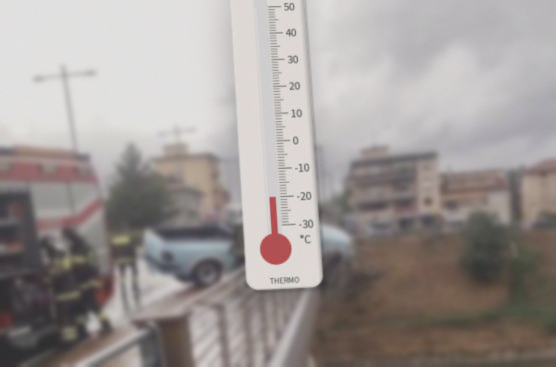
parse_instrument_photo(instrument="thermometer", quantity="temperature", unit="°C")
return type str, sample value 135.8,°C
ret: -20,°C
